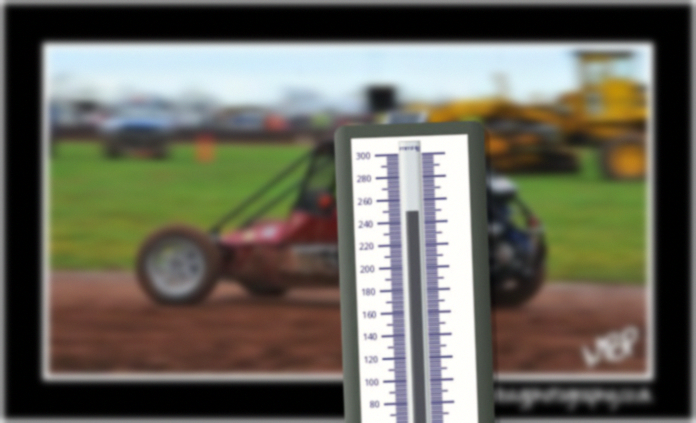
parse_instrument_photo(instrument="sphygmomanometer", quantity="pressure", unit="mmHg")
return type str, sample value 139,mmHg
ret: 250,mmHg
